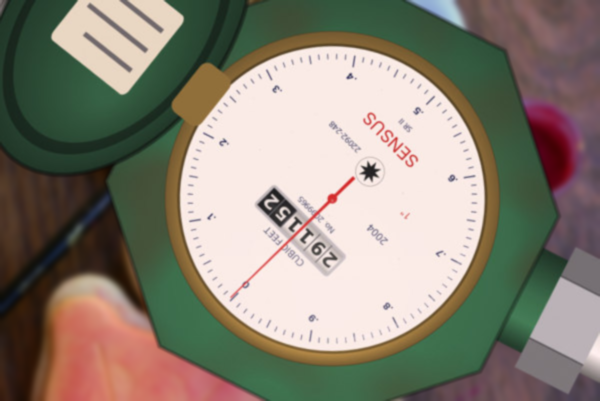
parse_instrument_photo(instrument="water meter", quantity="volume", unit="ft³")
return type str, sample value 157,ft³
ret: 291152.00,ft³
